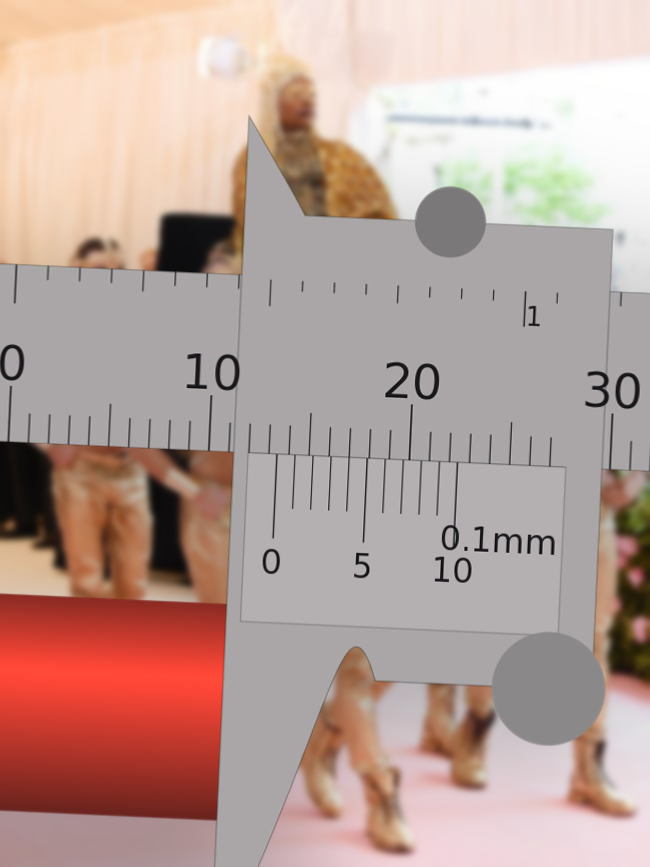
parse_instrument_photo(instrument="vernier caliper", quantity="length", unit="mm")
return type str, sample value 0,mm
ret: 13.4,mm
